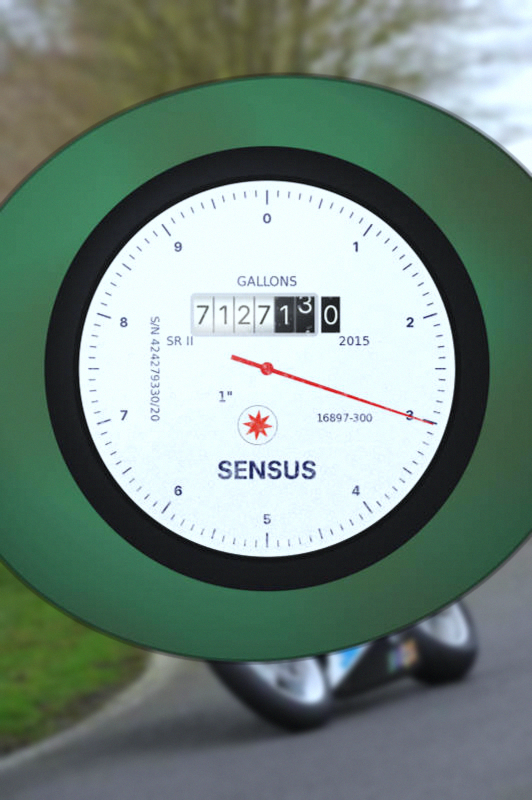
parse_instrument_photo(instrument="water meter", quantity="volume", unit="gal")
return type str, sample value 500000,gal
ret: 7127133.0,gal
